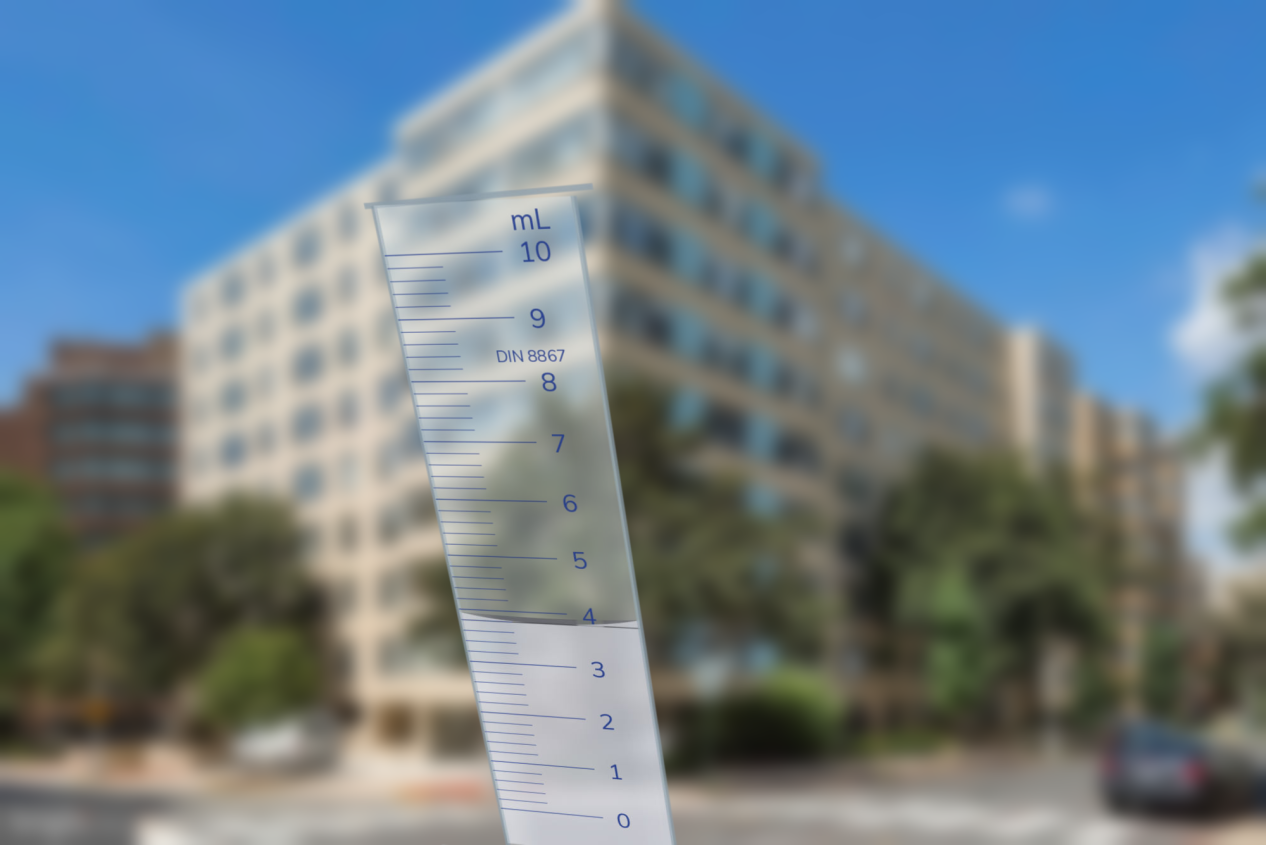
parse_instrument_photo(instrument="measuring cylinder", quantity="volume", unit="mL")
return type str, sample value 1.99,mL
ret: 3.8,mL
